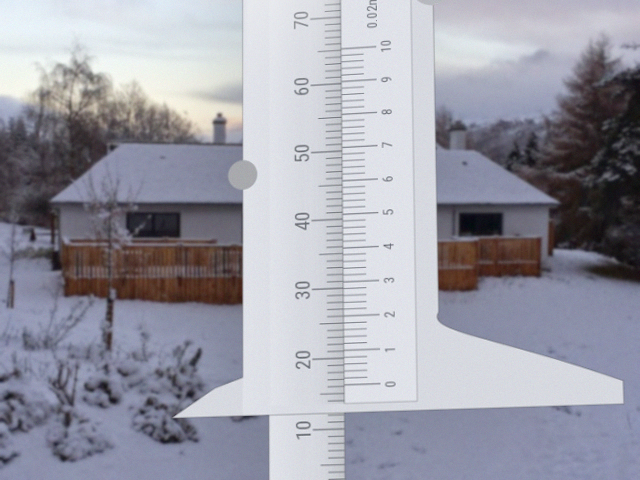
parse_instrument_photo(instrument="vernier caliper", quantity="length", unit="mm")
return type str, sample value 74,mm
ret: 16.2,mm
